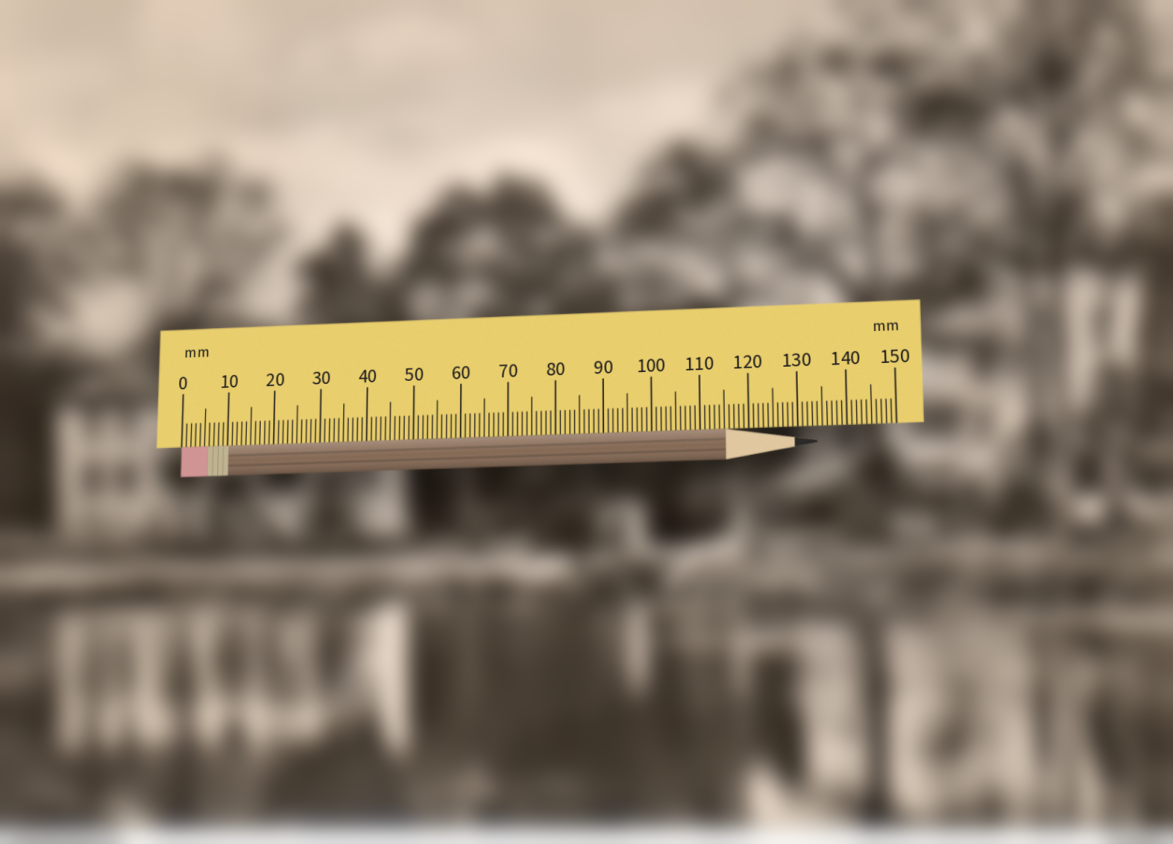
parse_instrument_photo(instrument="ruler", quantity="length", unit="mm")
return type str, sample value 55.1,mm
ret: 134,mm
